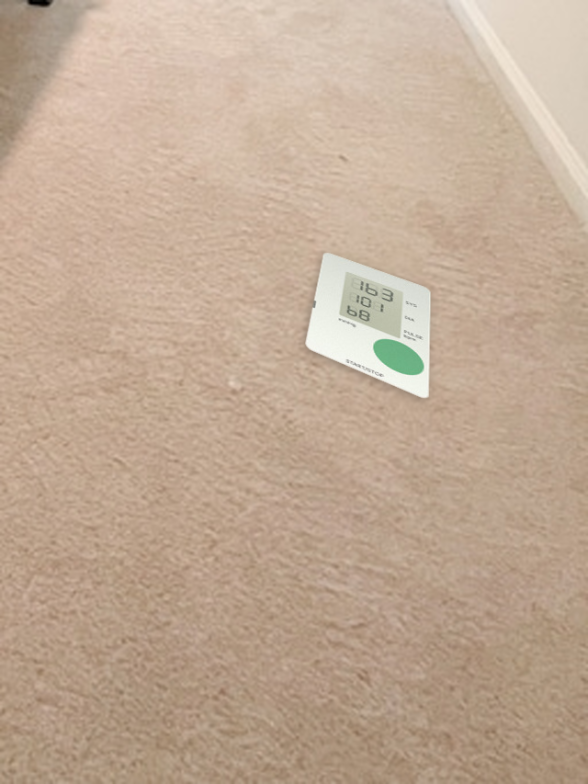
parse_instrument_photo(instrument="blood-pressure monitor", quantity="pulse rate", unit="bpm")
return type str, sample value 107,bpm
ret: 68,bpm
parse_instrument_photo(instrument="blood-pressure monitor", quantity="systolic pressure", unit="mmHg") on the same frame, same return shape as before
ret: 163,mmHg
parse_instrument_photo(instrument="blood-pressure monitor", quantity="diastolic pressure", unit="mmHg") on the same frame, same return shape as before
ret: 101,mmHg
